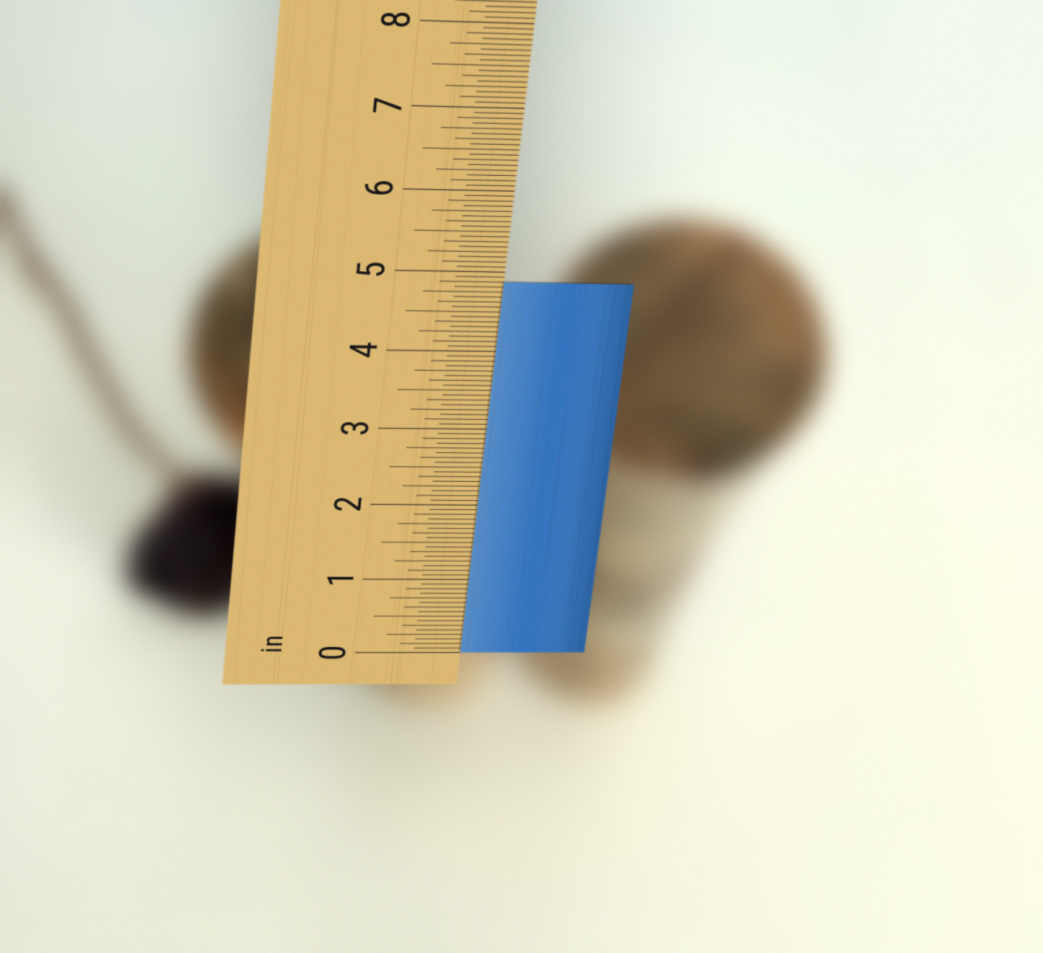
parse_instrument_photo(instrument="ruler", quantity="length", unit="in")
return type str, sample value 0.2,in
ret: 4.875,in
